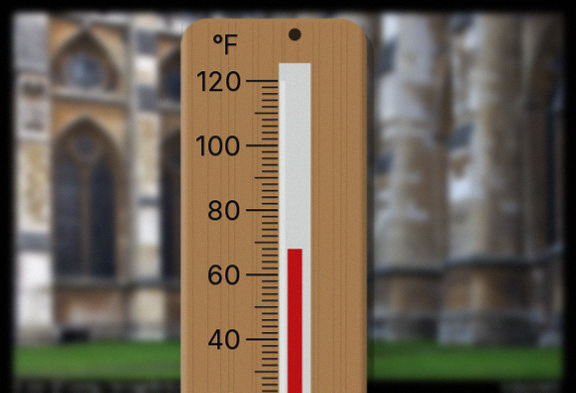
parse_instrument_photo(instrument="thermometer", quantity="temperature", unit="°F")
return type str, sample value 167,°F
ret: 68,°F
